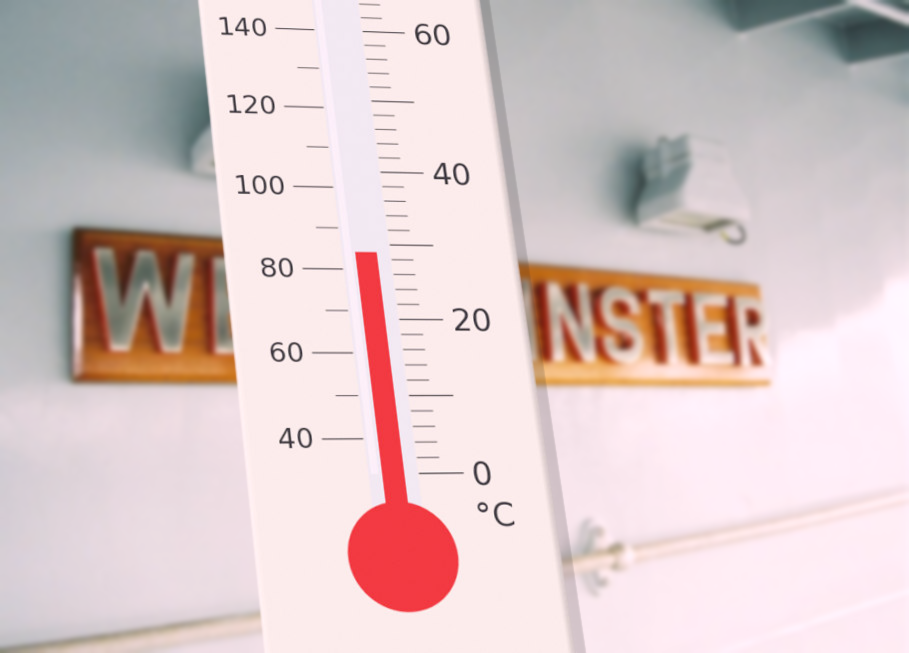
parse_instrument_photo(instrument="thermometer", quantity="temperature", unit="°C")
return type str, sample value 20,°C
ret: 29,°C
